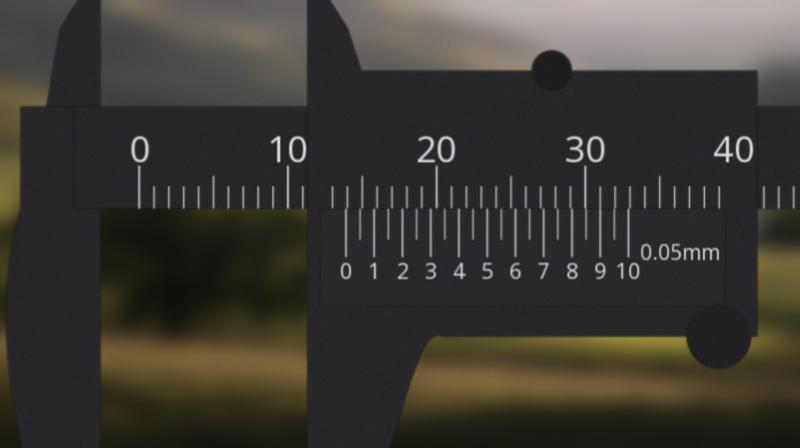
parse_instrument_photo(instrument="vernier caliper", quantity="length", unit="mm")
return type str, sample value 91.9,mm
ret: 13.9,mm
